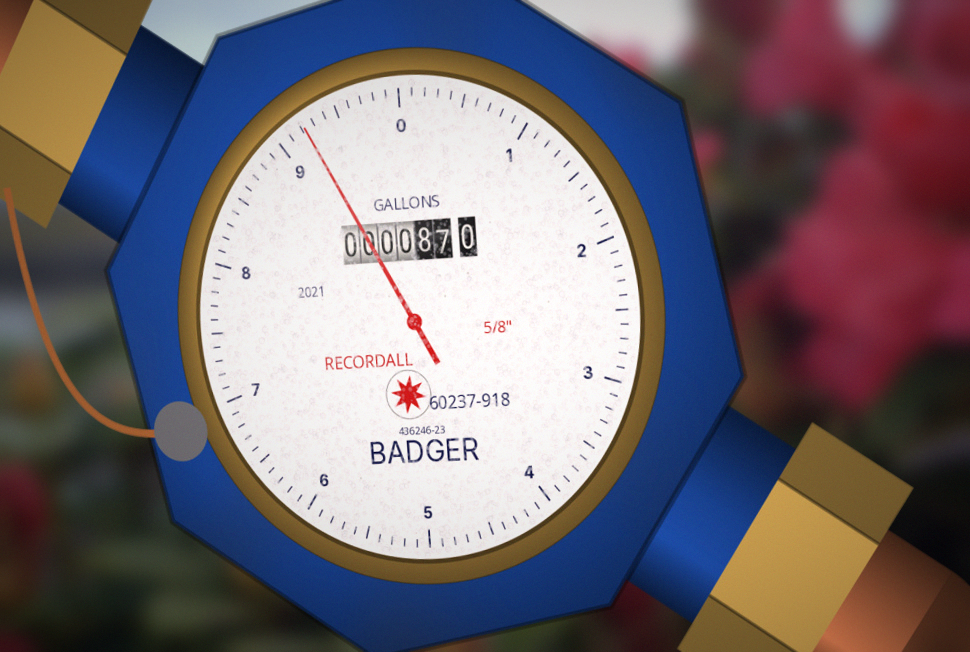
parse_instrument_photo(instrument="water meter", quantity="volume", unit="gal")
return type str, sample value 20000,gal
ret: 869.2,gal
